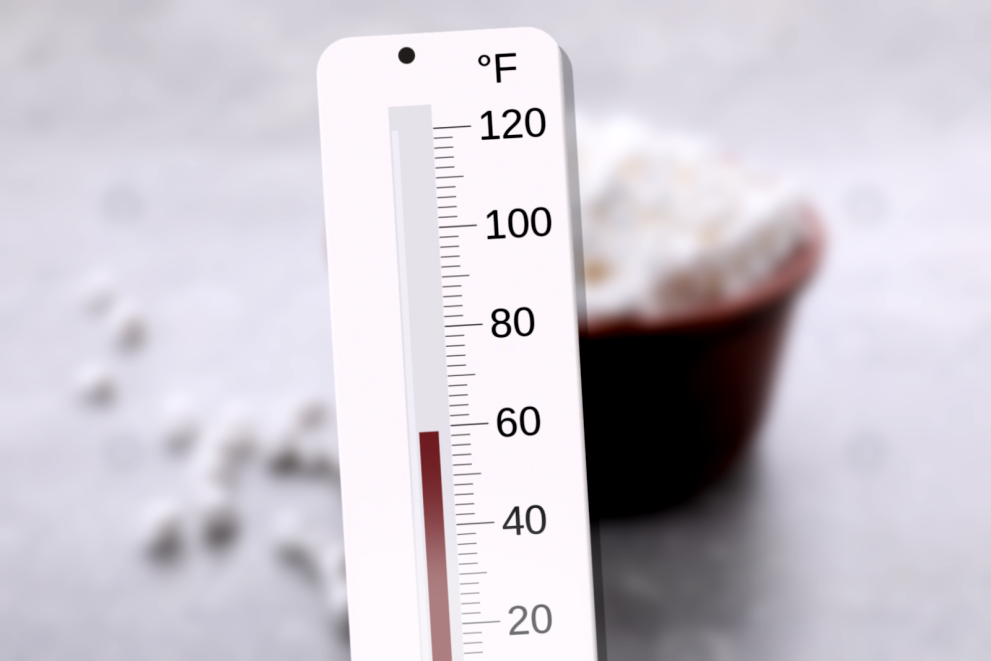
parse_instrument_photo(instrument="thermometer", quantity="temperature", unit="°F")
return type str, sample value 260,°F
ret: 59,°F
